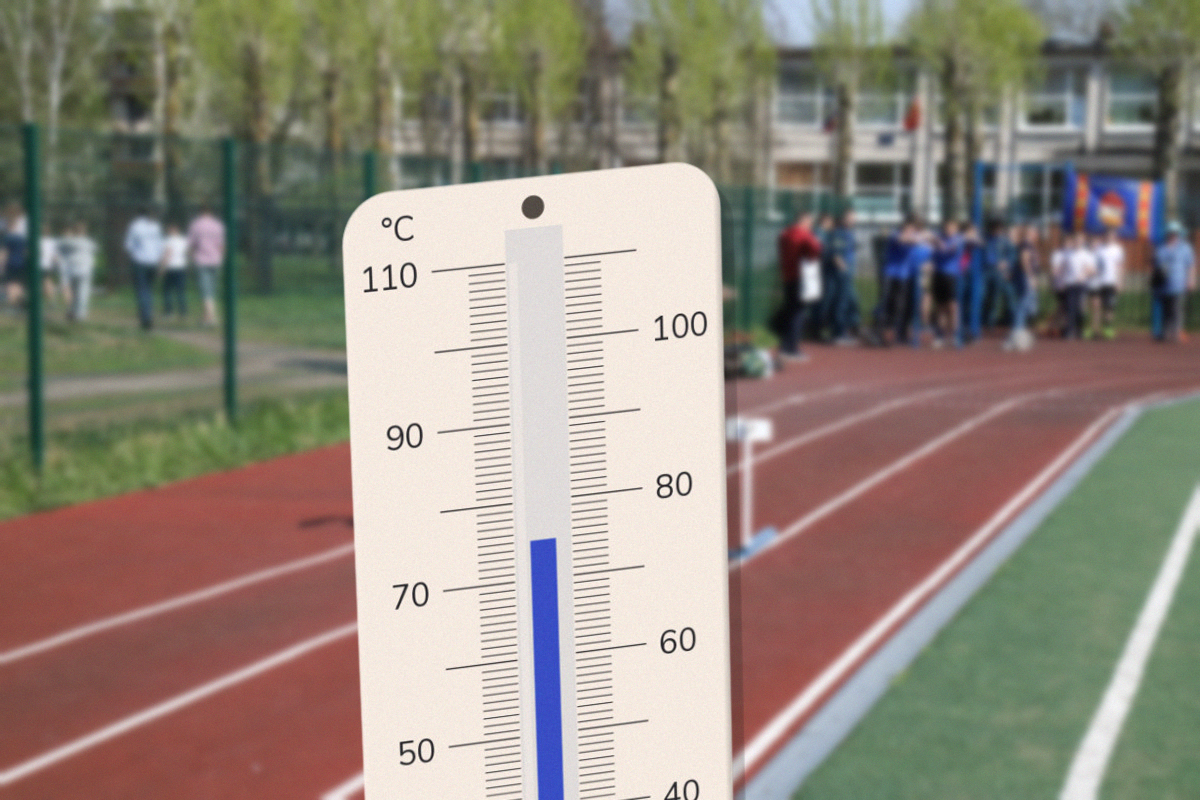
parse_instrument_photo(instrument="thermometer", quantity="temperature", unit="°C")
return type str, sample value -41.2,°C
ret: 75,°C
